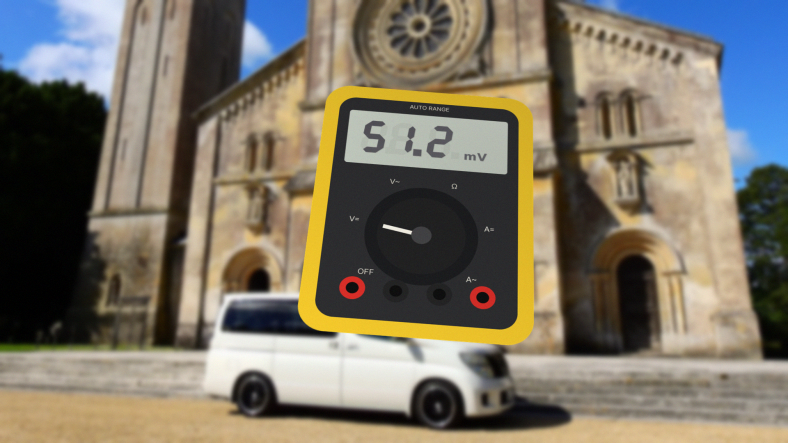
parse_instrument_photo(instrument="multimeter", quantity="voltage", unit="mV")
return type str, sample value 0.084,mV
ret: 51.2,mV
